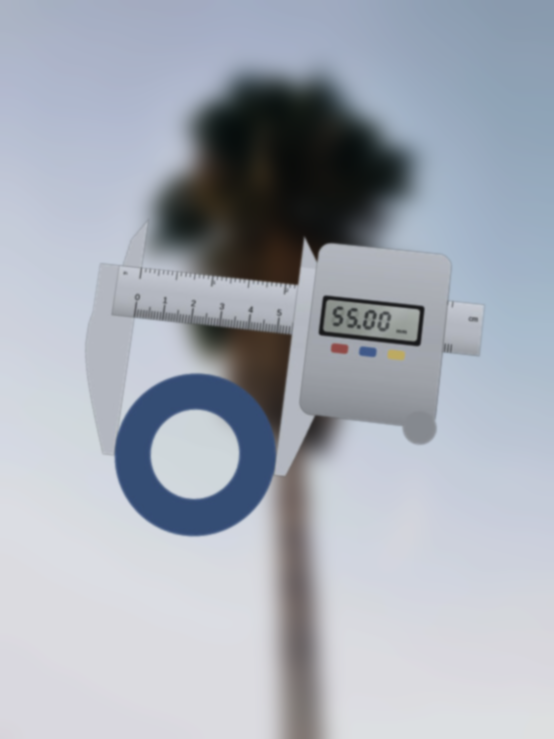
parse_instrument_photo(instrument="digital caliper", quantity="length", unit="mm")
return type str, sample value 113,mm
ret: 55.00,mm
